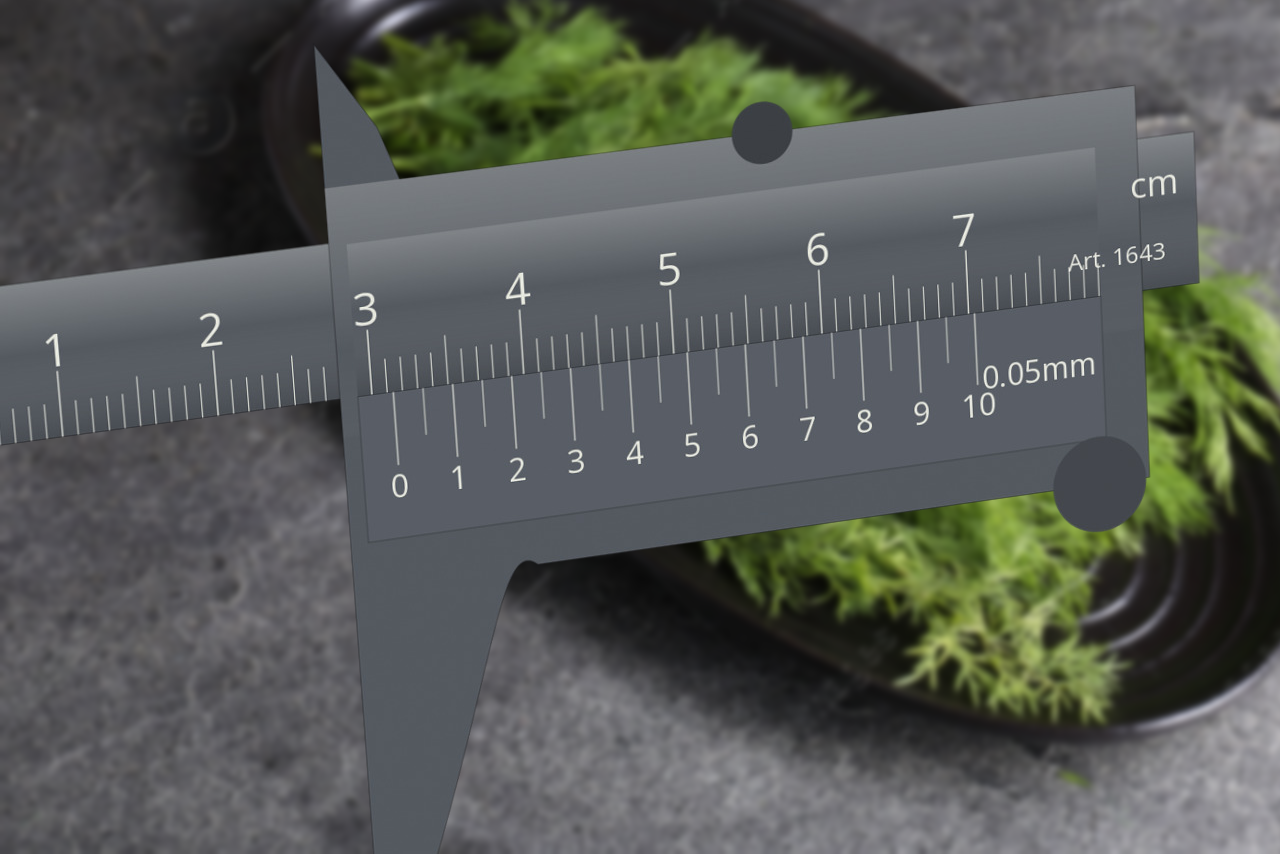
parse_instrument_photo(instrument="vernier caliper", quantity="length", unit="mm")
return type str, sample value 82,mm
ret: 31.4,mm
